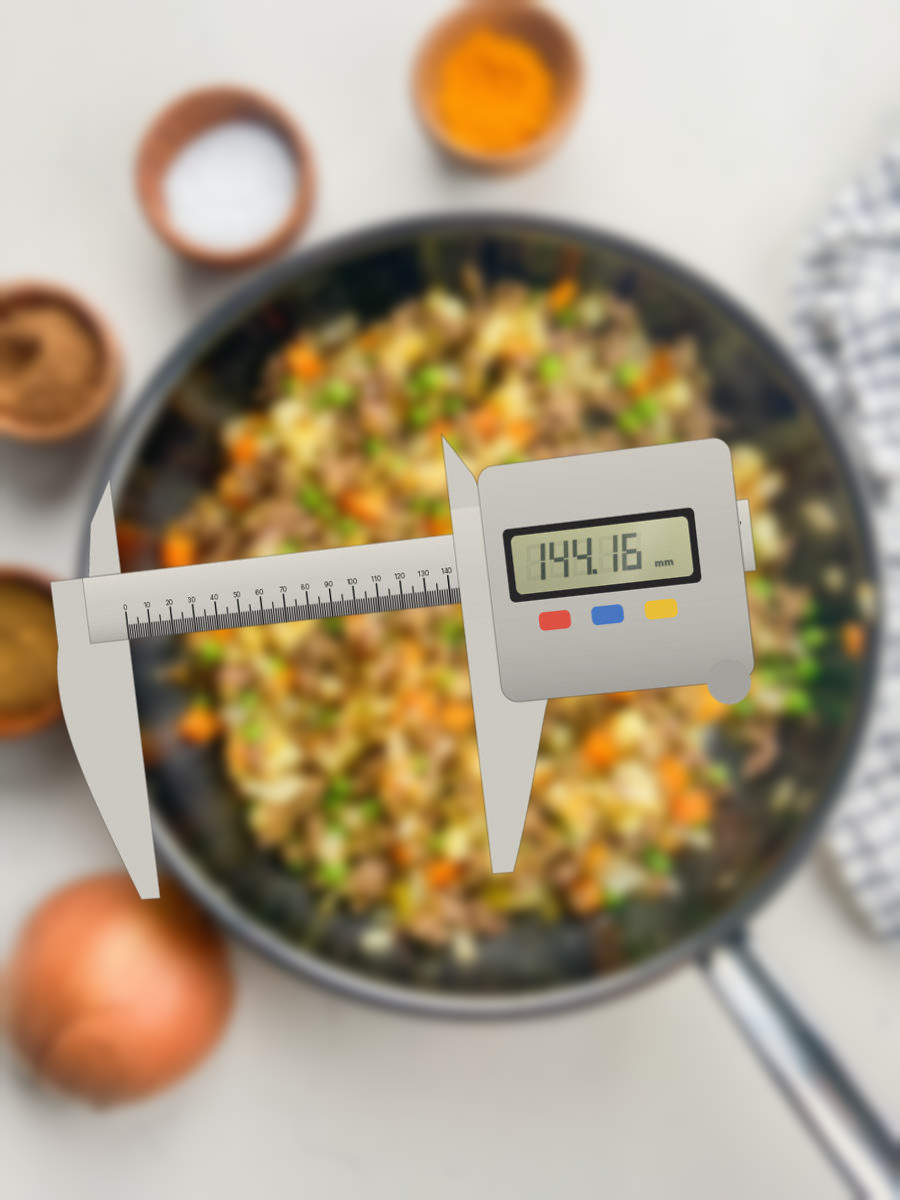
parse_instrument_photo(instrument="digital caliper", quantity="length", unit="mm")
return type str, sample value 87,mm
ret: 144.16,mm
